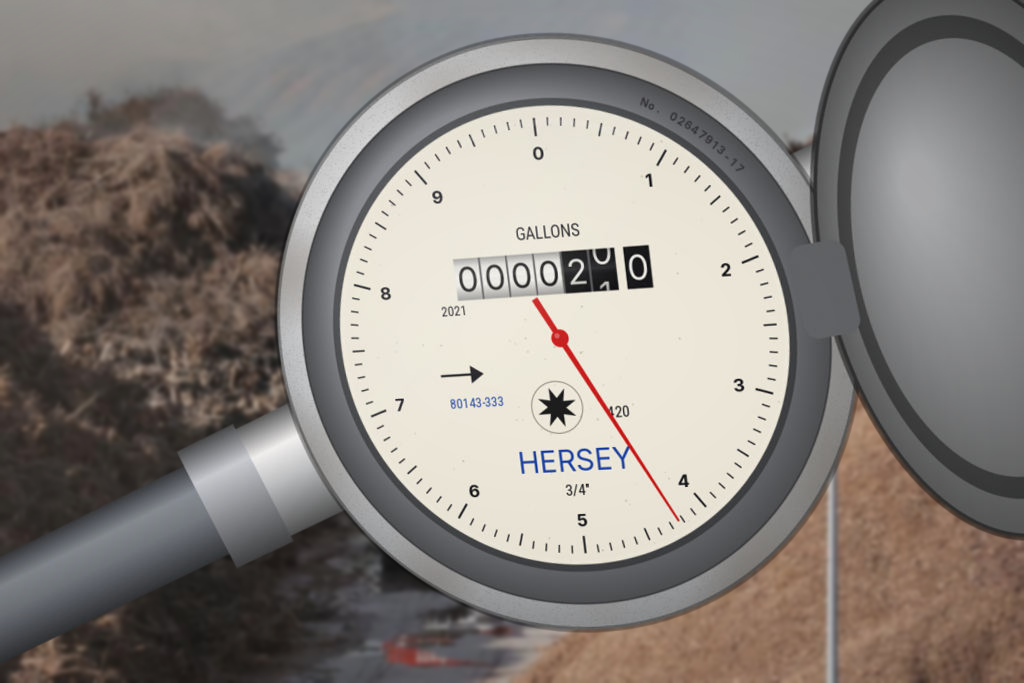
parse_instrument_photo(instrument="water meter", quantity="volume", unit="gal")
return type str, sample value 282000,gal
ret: 204.2,gal
